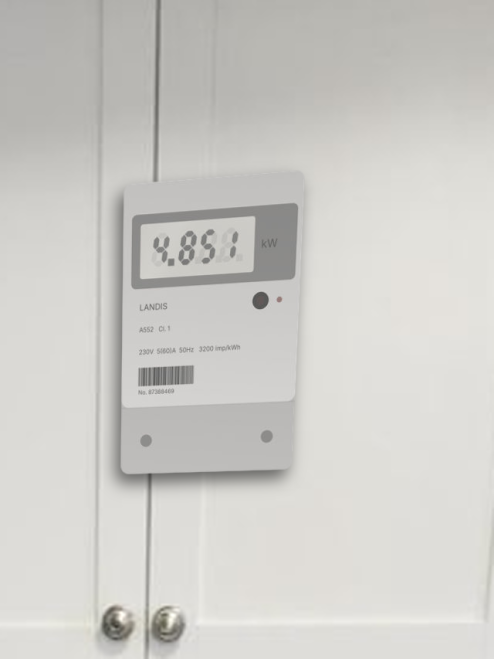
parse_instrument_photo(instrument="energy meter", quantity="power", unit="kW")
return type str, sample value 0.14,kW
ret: 4.851,kW
